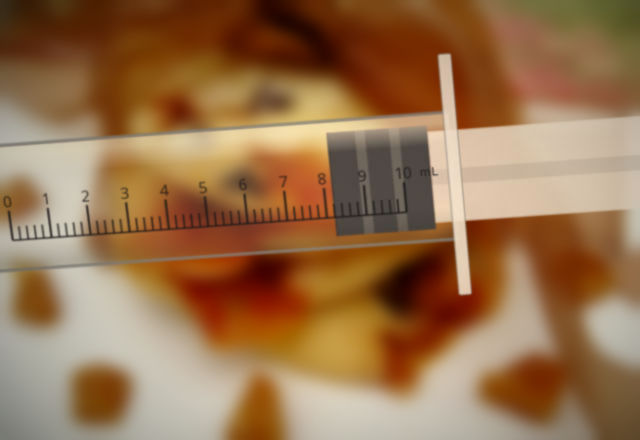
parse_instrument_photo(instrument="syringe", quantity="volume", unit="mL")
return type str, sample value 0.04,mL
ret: 8.2,mL
